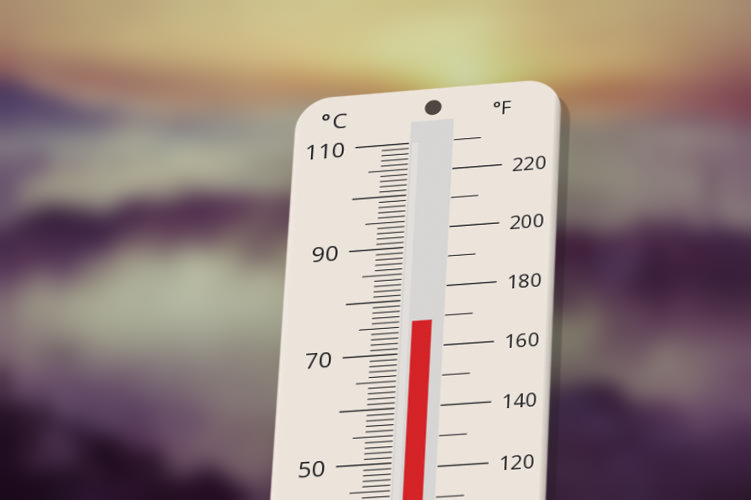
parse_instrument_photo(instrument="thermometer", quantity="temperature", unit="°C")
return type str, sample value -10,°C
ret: 76,°C
